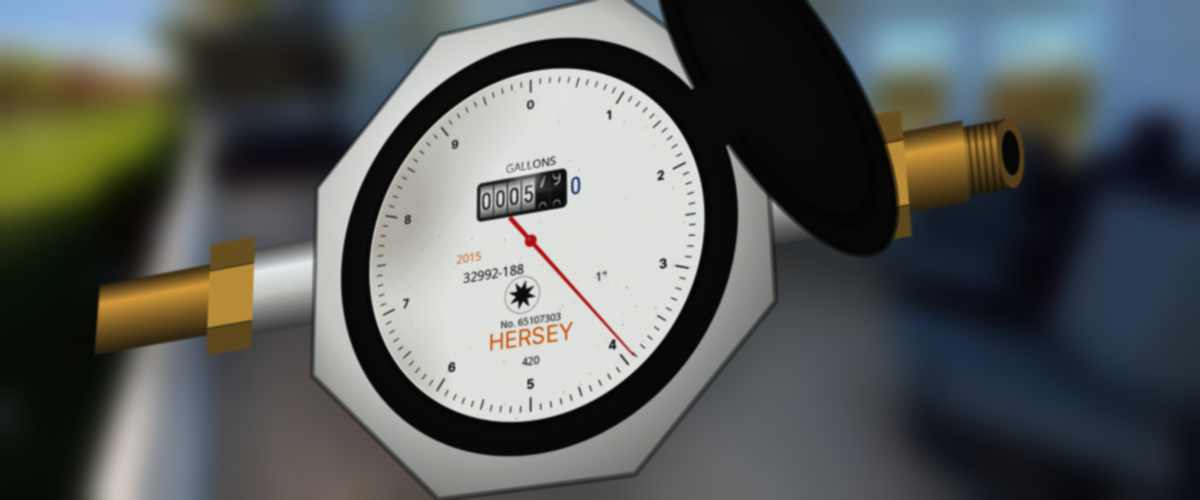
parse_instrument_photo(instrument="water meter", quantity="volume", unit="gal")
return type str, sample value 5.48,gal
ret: 5793.9,gal
